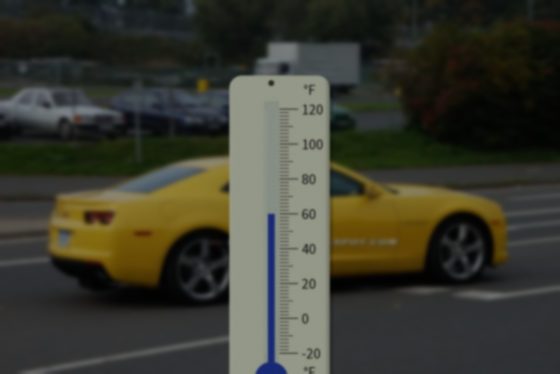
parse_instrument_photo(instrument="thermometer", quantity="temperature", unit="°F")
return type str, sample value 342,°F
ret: 60,°F
